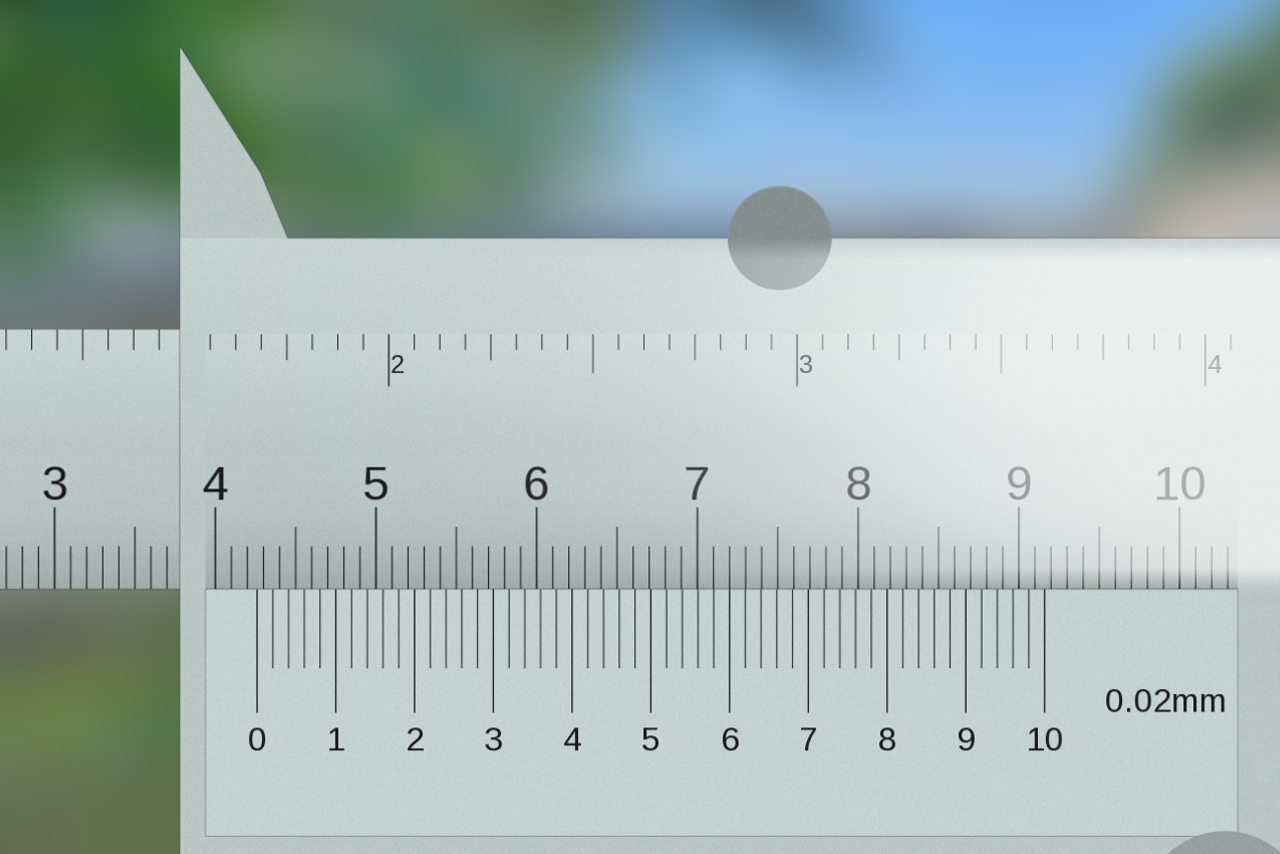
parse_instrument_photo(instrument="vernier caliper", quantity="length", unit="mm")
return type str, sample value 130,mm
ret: 42.6,mm
